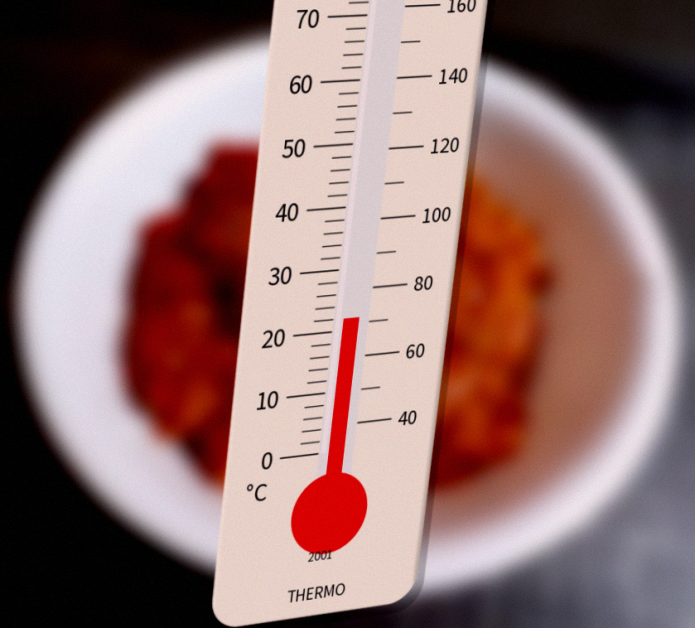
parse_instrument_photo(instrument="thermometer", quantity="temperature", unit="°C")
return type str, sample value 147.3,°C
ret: 22,°C
